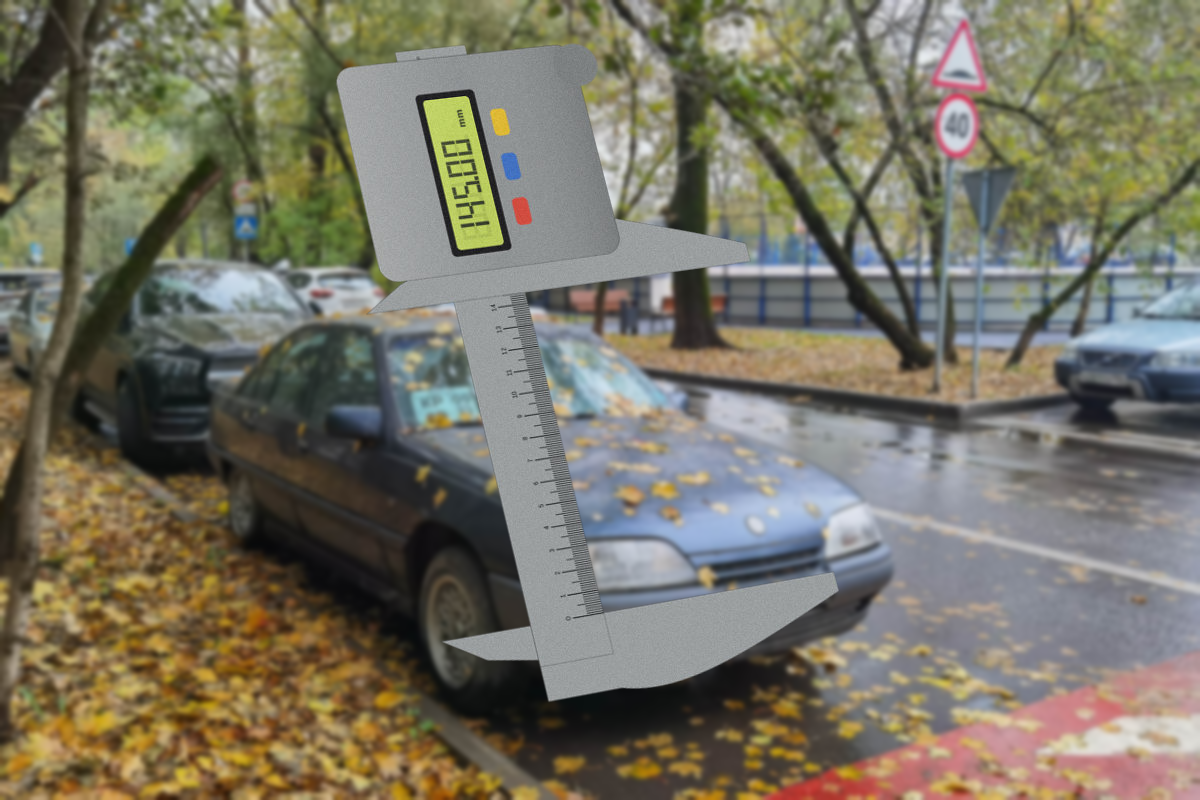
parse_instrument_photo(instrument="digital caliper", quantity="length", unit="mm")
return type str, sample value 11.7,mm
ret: 145.00,mm
